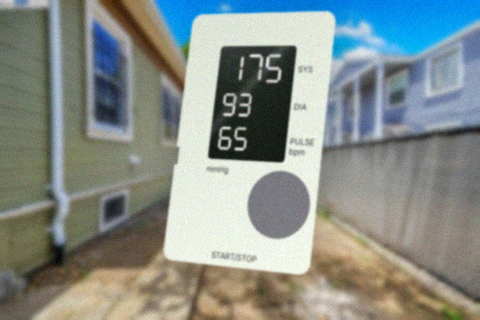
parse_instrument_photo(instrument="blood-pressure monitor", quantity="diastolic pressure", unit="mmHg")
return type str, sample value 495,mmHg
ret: 93,mmHg
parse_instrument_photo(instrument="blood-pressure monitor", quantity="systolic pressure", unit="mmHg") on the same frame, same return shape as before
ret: 175,mmHg
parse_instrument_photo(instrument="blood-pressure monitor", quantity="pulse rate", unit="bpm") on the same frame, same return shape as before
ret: 65,bpm
